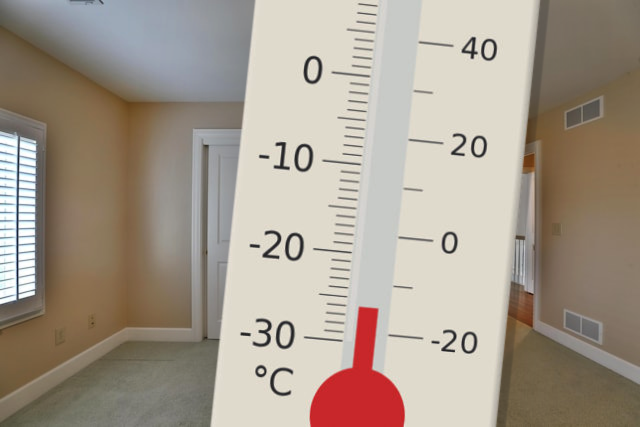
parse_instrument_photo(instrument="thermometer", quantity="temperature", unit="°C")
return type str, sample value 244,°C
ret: -26,°C
